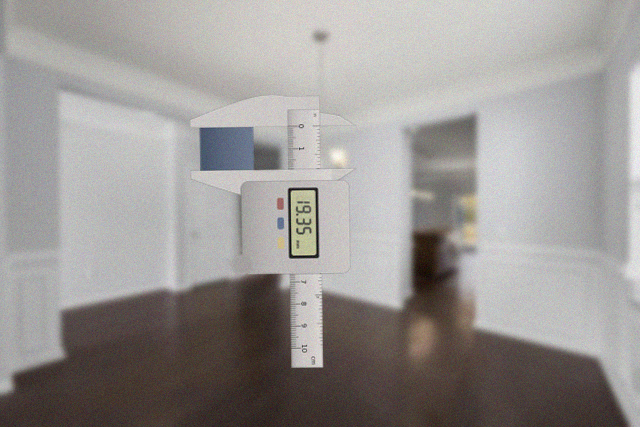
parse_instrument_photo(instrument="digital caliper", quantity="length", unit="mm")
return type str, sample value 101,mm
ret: 19.35,mm
